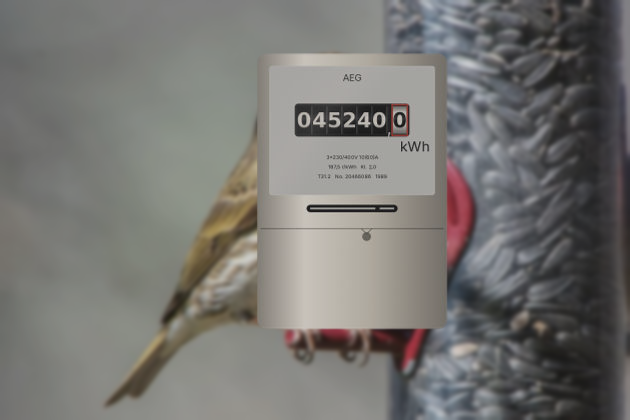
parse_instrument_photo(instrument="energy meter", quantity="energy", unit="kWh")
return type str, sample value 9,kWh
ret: 45240.0,kWh
